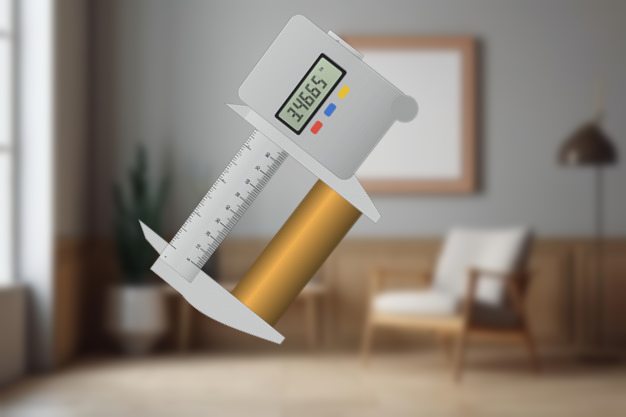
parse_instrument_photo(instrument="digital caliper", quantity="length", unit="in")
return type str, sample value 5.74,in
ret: 3.4665,in
